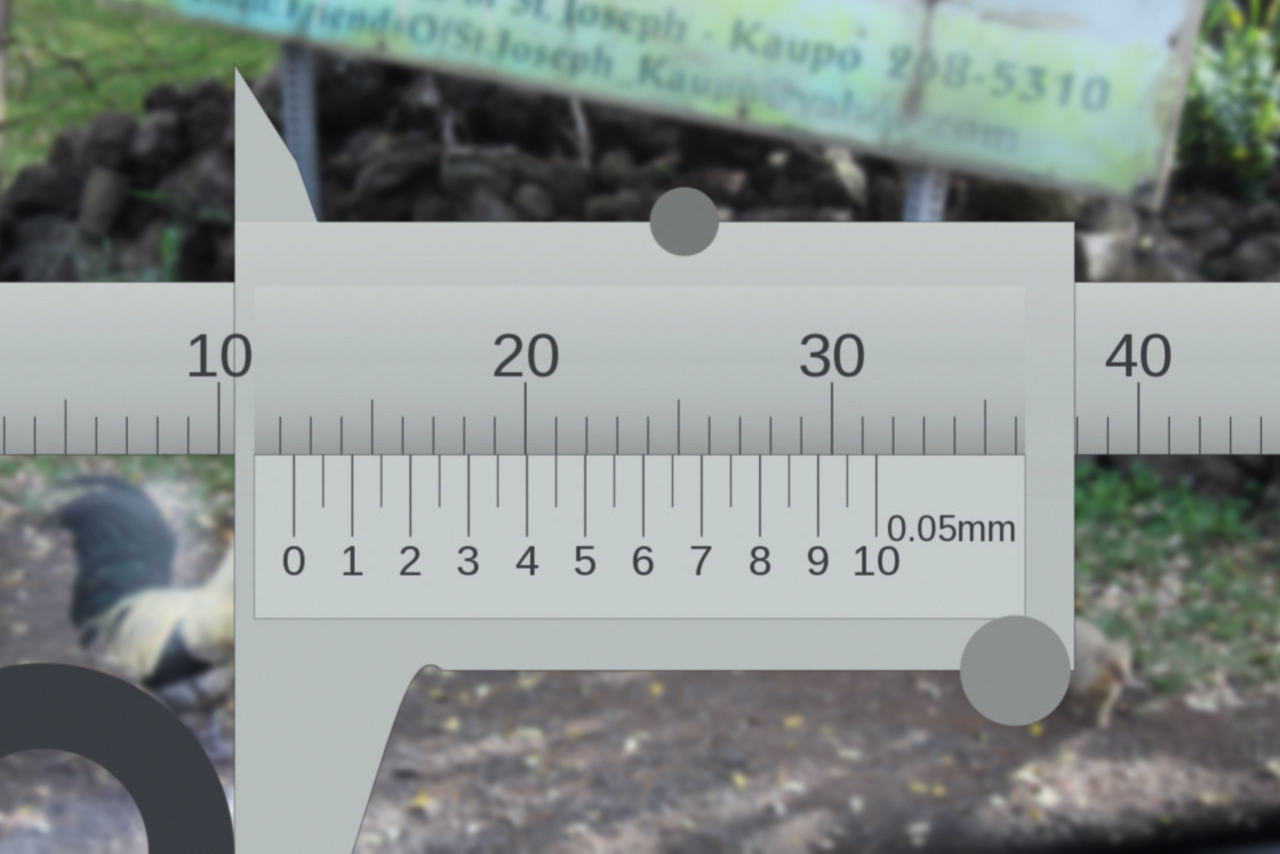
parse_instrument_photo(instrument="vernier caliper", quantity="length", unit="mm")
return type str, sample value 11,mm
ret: 12.45,mm
